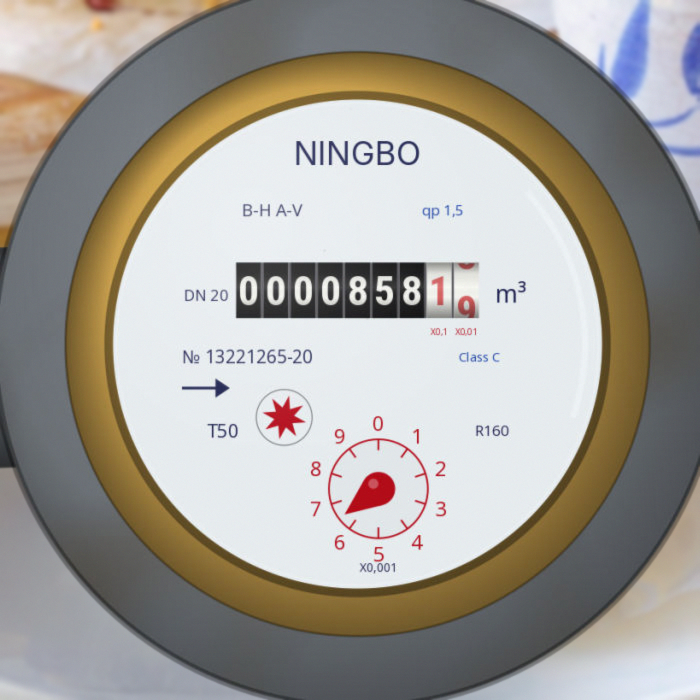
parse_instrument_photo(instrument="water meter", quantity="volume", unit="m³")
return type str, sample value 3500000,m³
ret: 858.186,m³
